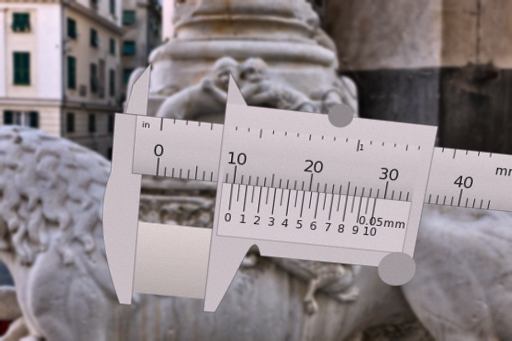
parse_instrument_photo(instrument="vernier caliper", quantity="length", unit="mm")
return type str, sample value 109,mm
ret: 9.8,mm
